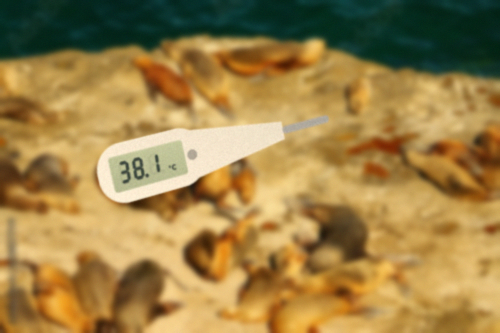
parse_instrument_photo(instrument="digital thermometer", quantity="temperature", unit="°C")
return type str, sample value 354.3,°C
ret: 38.1,°C
